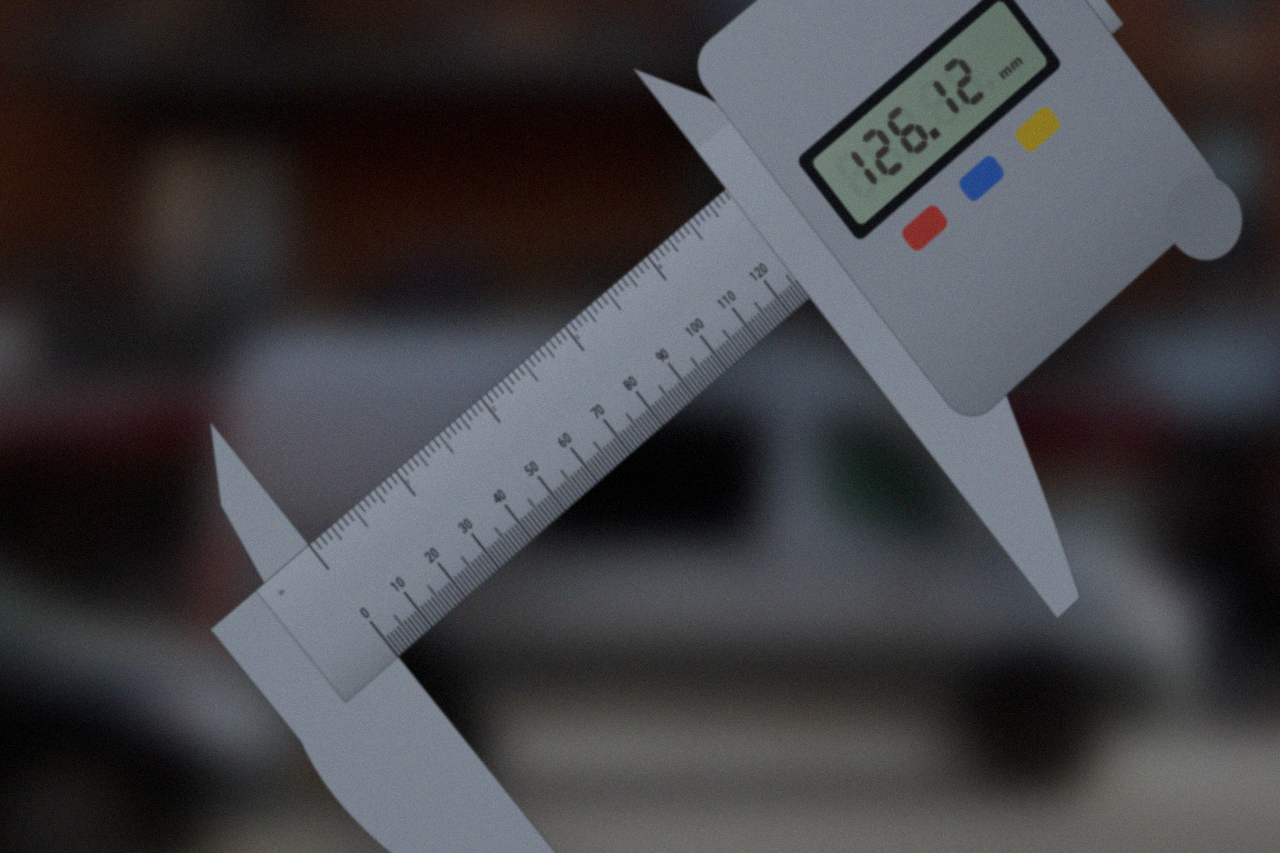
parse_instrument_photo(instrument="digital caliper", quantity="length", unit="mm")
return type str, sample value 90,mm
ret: 126.12,mm
